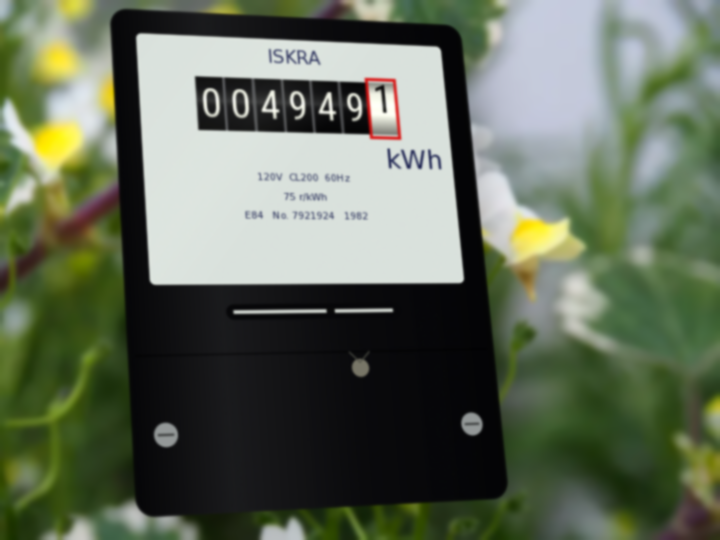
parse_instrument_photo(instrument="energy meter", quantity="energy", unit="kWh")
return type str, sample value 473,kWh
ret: 4949.1,kWh
